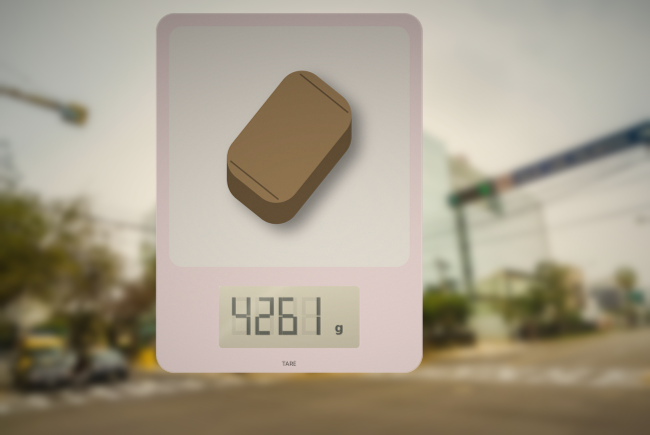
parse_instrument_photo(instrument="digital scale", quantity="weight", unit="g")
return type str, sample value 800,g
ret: 4261,g
